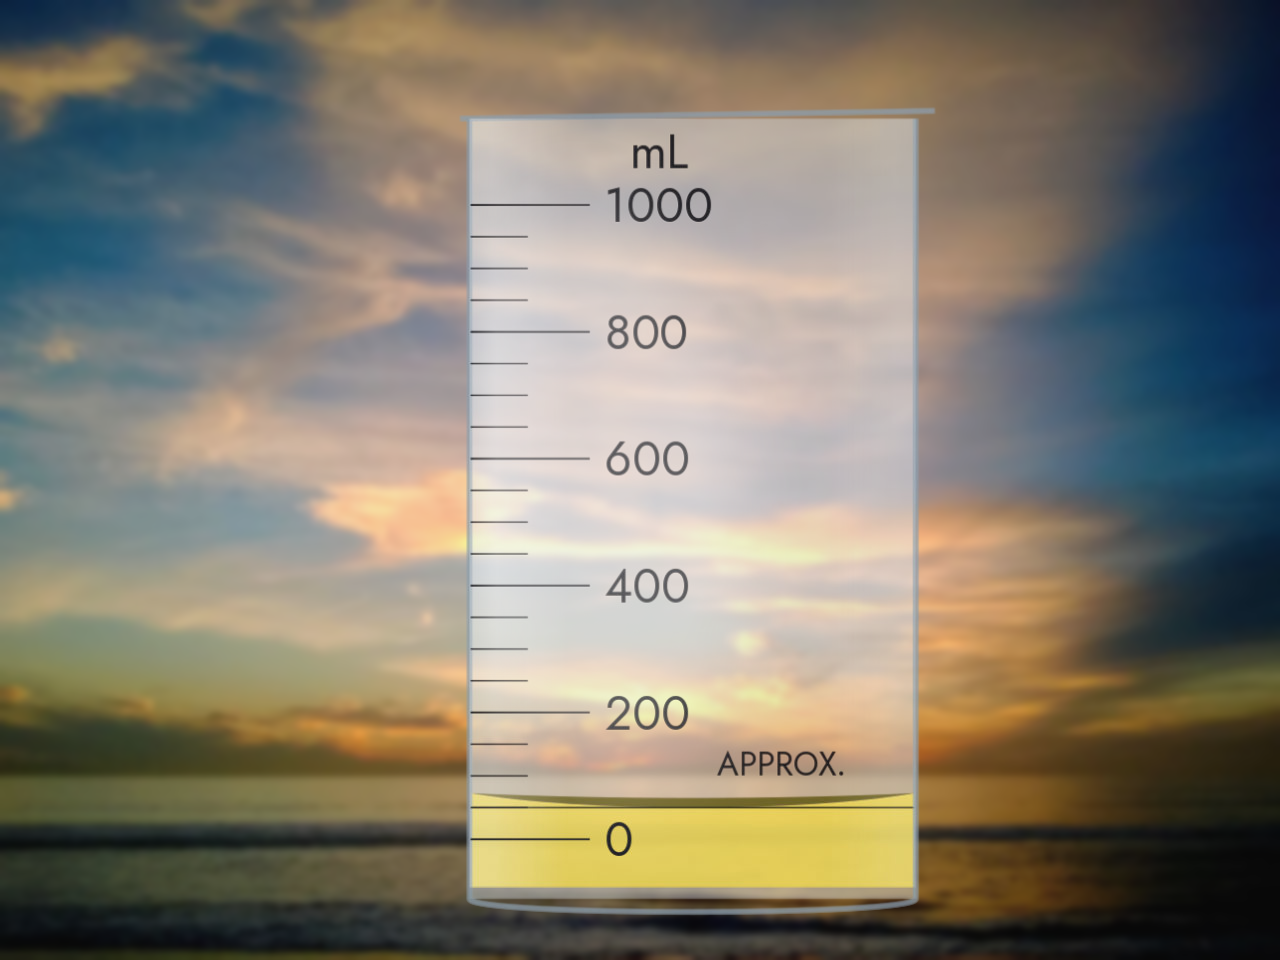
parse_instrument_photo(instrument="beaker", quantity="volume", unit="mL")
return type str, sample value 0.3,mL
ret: 50,mL
